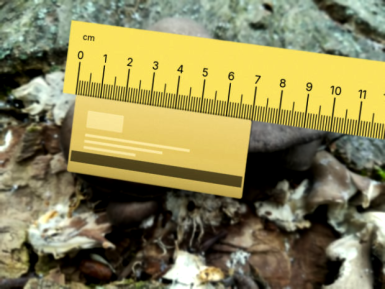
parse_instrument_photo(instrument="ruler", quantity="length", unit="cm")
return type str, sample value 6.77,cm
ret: 7,cm
